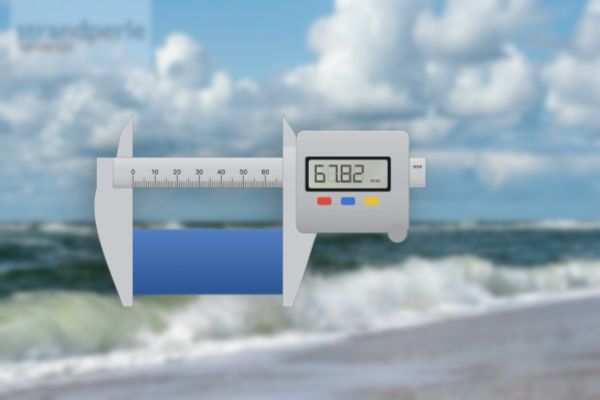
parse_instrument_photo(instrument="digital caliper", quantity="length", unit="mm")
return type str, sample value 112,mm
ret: 67.82,mm
